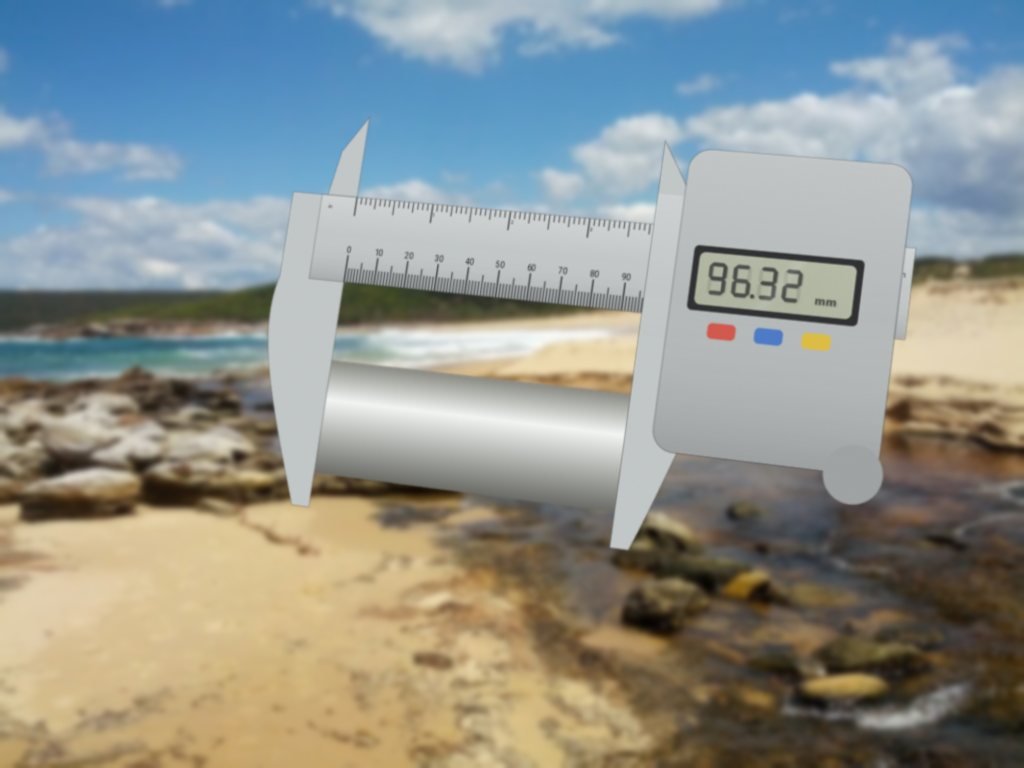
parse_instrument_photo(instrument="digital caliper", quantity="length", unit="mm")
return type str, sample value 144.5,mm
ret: 96.32,mm
